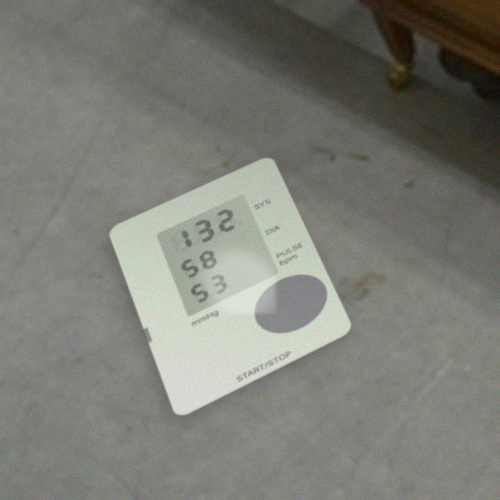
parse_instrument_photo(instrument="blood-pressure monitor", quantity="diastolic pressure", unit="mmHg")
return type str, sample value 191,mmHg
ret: 58,mmHg
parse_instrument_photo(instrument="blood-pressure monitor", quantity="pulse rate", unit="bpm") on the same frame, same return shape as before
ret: 53,bpm
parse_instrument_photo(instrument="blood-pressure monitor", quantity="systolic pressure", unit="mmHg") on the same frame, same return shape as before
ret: 132,mmHg
